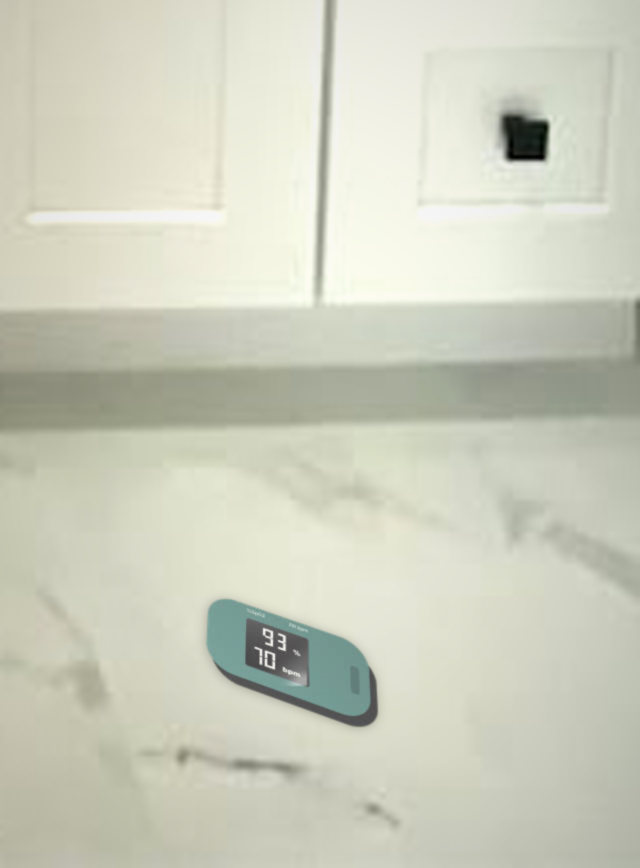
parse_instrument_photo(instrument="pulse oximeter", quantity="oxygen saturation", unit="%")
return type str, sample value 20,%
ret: 93,%
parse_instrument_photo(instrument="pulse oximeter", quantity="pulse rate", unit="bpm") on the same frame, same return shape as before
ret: 70,bpm
